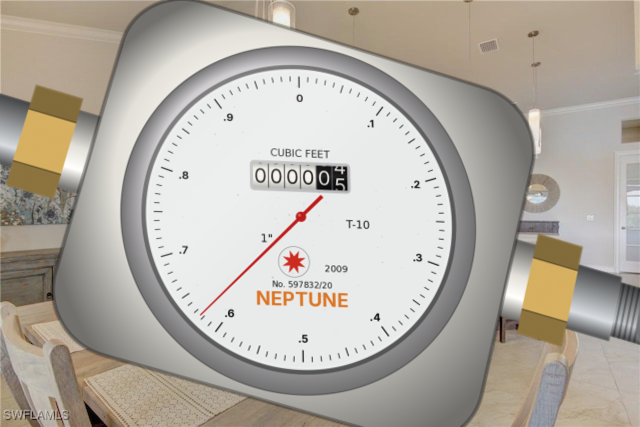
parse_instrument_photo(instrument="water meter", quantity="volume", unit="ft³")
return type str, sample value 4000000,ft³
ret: 4.62,ft³
